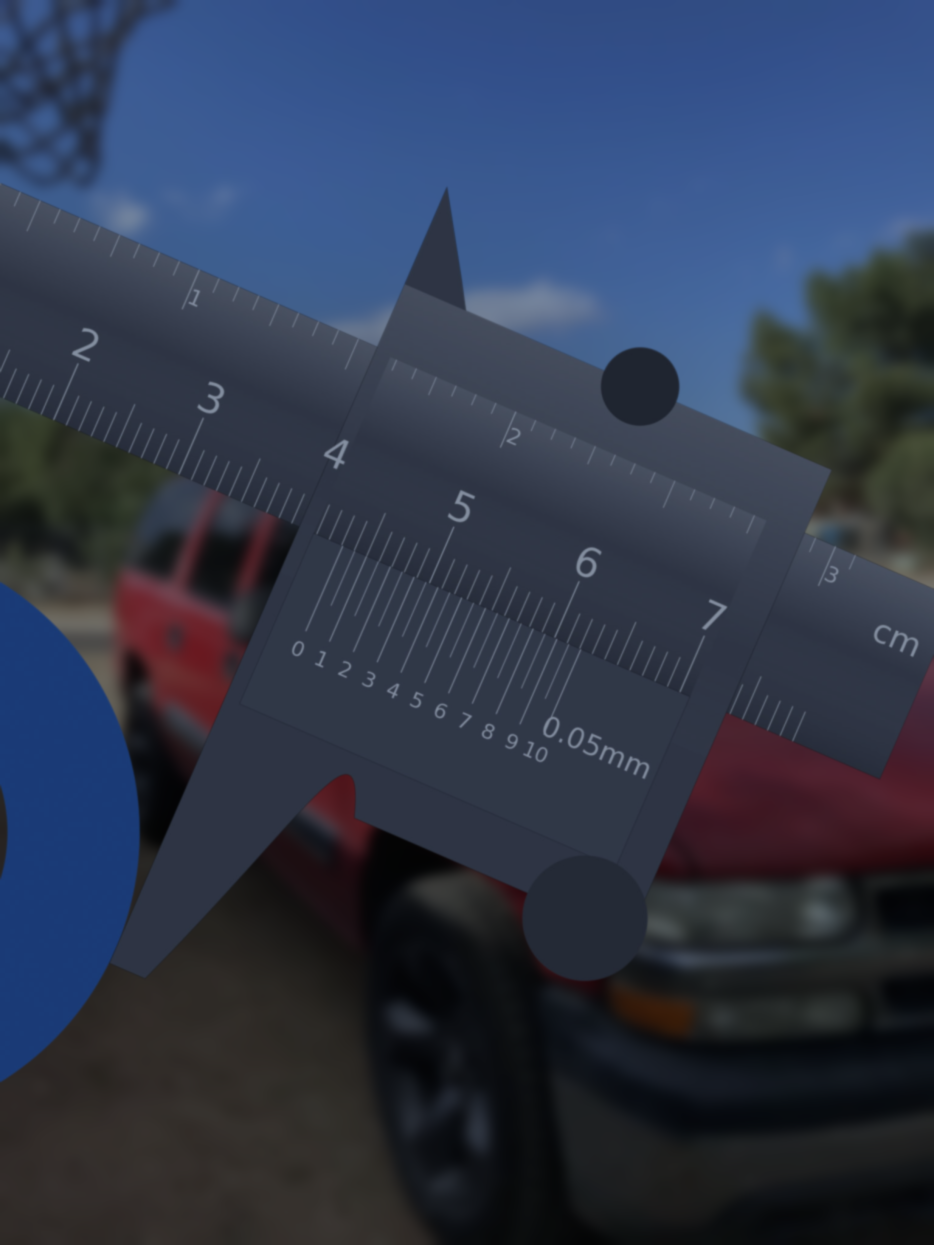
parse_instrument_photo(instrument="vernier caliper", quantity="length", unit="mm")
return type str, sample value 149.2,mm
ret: 43.1,mm
